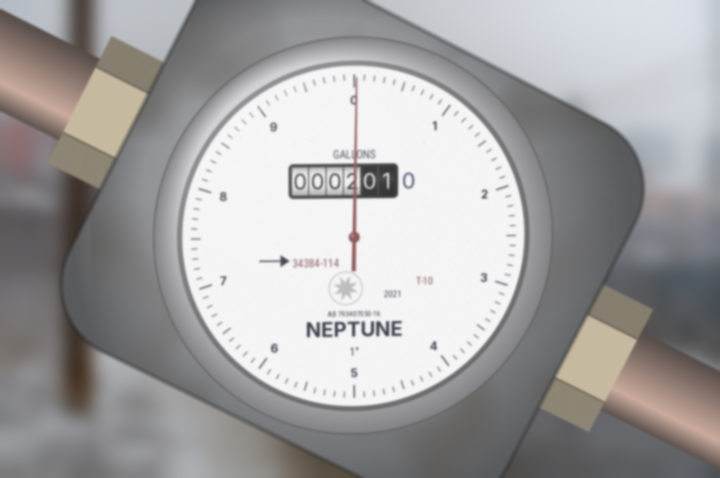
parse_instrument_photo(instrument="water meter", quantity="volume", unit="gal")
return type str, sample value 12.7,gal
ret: 2010.0,gal
